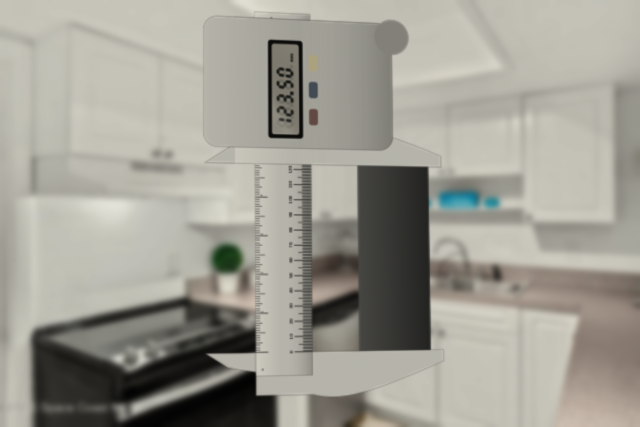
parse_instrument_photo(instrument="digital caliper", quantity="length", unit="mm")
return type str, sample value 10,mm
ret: 123.50,mm
